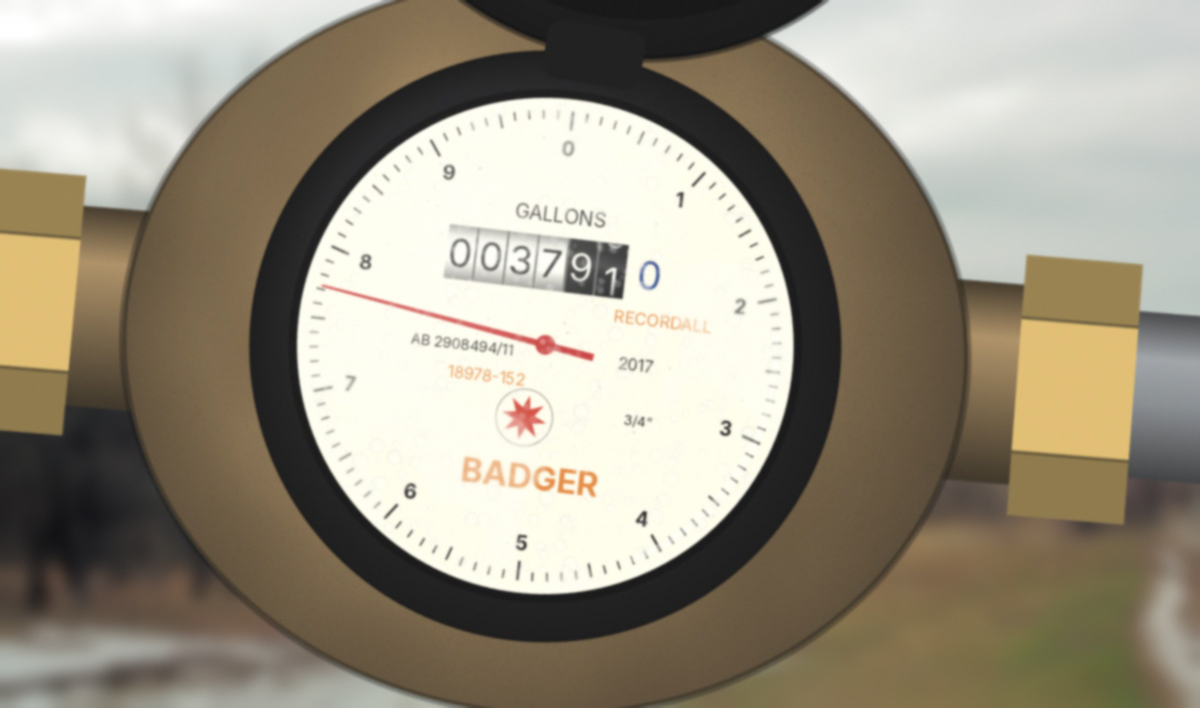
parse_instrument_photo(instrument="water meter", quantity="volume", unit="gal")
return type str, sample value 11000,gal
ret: 37907.7,gal
